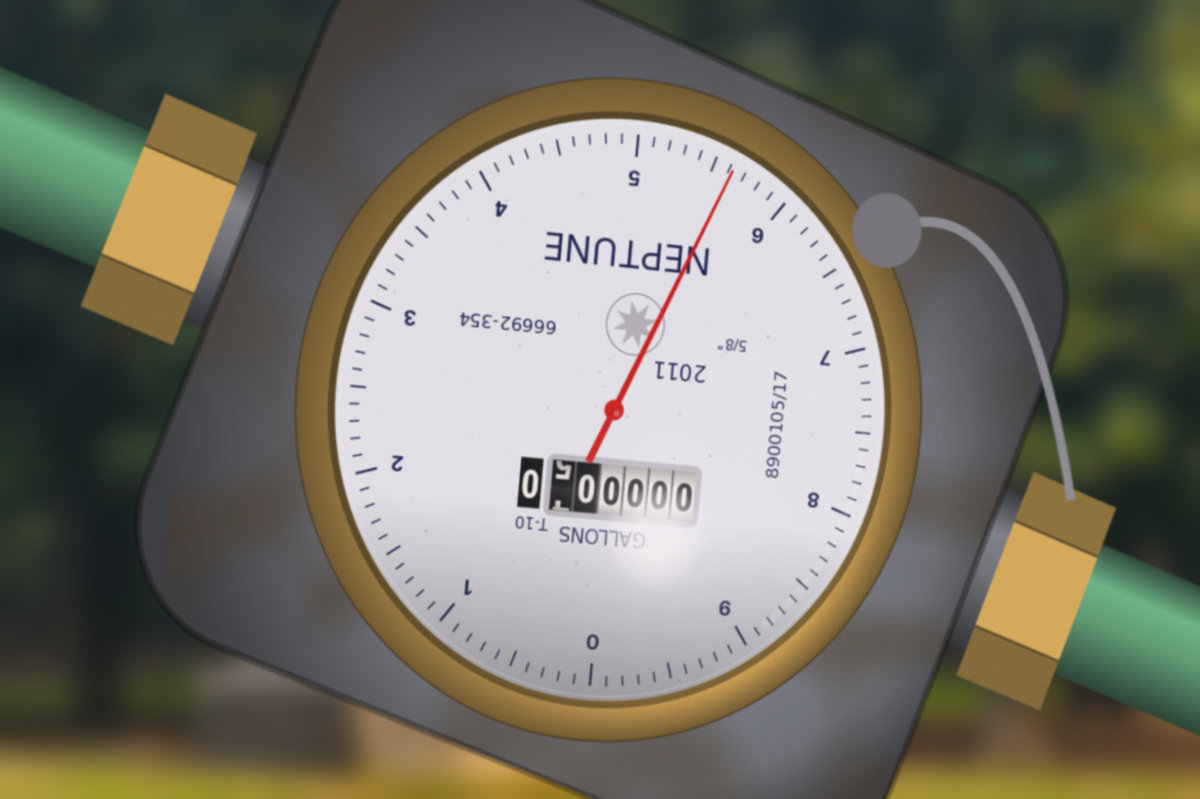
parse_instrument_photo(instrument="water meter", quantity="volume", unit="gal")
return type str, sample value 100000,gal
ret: 45.6,gal
